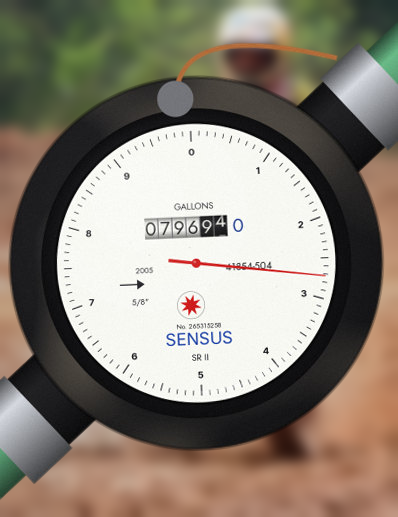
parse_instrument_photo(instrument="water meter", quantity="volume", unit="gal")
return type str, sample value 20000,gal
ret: 796942.7,gal
